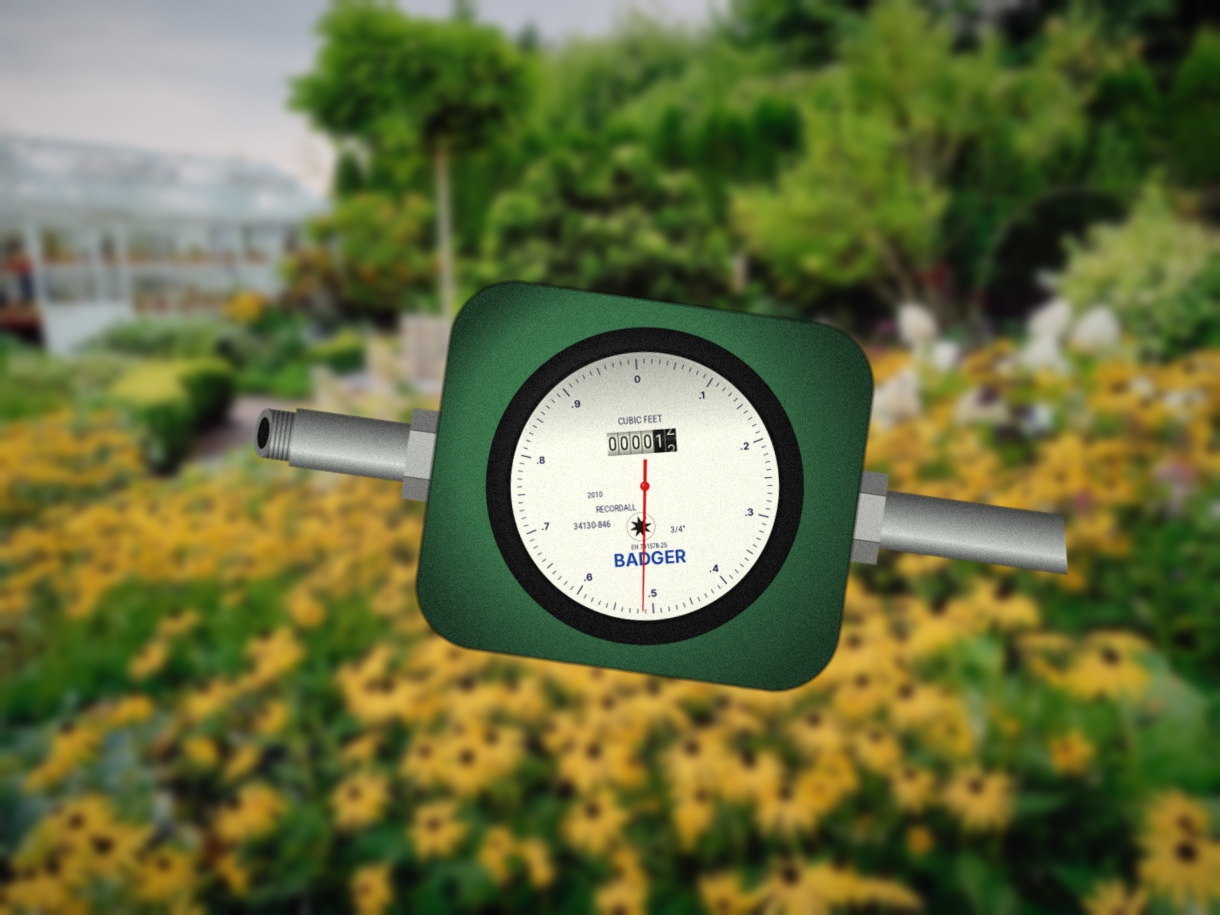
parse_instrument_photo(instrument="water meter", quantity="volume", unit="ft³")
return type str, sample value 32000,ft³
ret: 12.51,ft³
